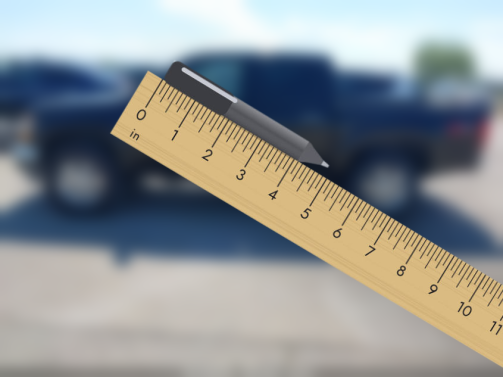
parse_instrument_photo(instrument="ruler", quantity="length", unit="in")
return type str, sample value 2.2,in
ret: 4.875,in
